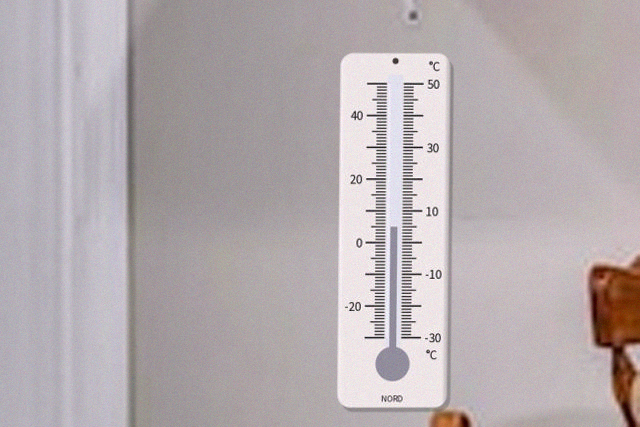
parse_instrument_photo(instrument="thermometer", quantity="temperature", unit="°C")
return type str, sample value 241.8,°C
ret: 5,°C
